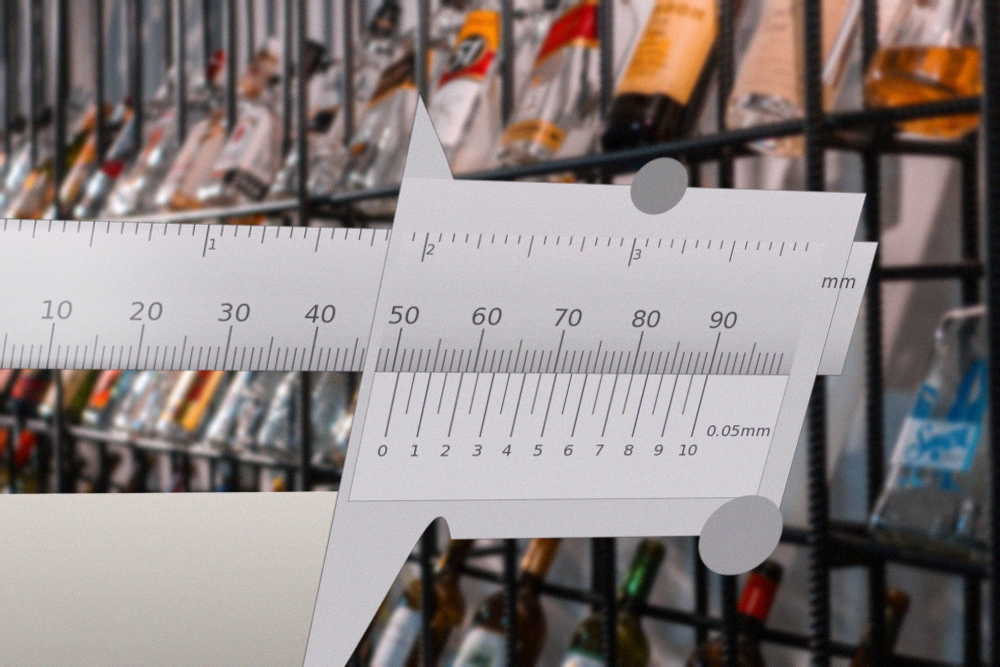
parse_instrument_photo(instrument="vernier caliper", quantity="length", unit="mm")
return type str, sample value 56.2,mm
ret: 50.8,mm
